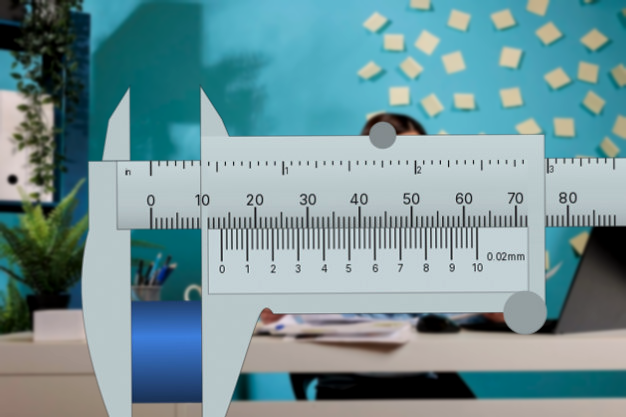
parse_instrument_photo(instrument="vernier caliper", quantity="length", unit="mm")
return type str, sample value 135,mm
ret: 13.5,mm
